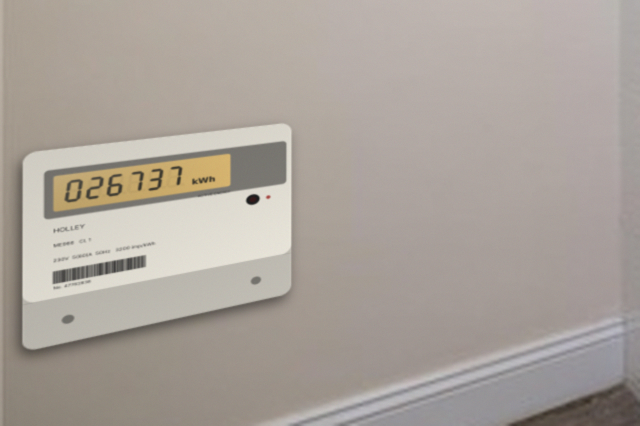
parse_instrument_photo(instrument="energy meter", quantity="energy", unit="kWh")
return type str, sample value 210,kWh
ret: 26737,kWh
